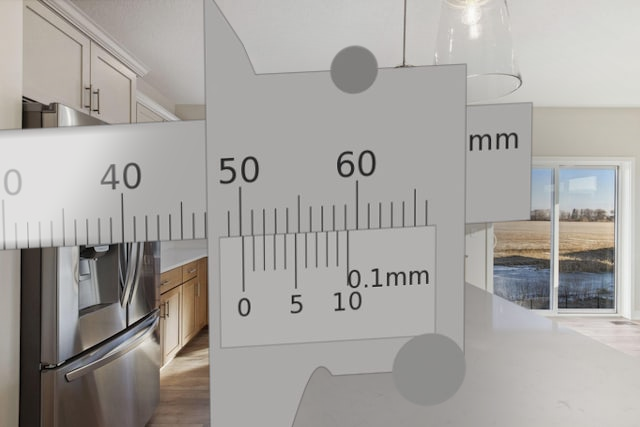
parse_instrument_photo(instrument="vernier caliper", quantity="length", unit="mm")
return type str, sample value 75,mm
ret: 50.2,mm
